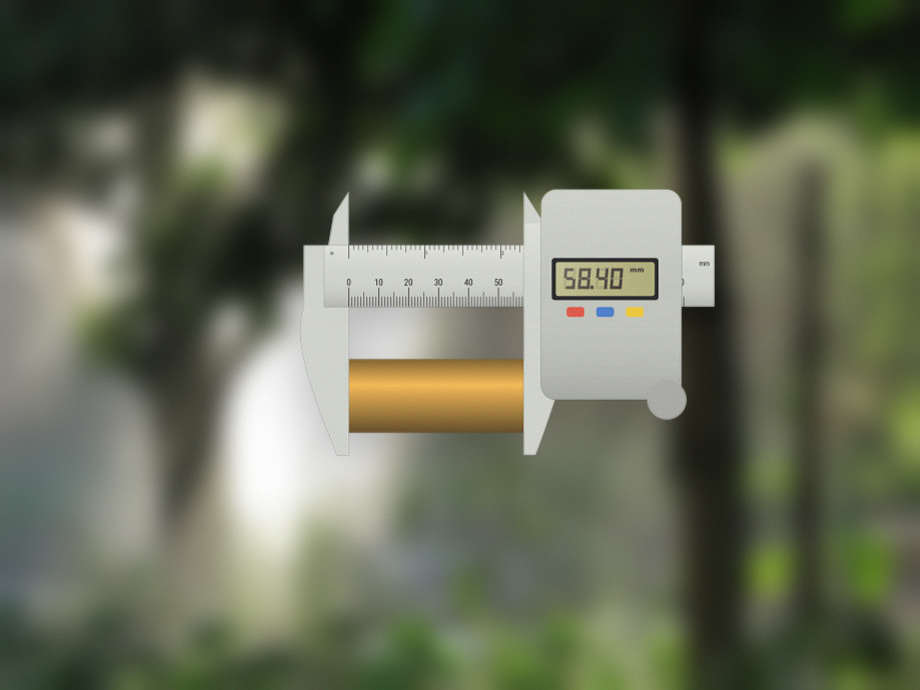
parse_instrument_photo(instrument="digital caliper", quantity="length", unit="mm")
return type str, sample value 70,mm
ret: 58.40,mm
